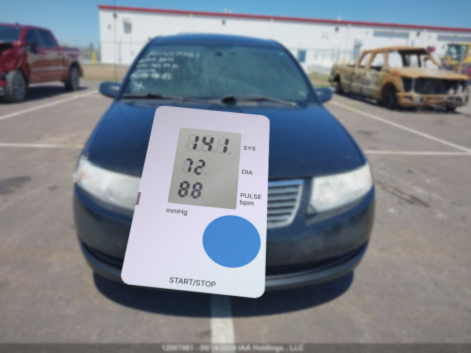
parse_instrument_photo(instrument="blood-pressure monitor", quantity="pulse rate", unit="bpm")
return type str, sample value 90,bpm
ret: 88,bpm
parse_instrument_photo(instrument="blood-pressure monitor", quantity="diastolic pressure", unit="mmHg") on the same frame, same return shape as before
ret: 72,mmHg
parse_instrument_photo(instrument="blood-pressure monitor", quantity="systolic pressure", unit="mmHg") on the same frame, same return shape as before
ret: 141,mmHg
